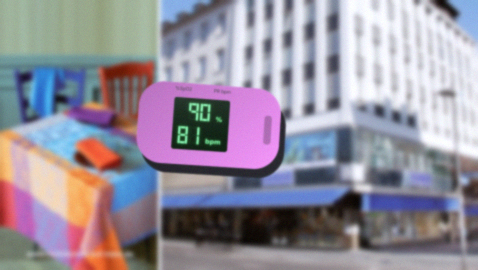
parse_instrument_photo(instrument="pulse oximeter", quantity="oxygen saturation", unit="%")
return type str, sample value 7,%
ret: 90,%
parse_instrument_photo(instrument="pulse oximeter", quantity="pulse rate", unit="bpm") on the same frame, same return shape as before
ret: 81,bpm
